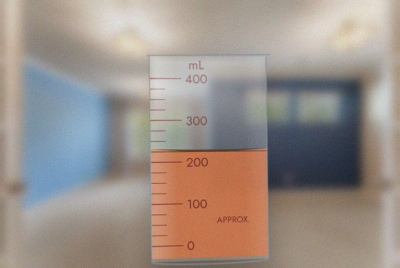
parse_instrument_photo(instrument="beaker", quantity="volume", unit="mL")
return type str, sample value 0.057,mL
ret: 225,mL
